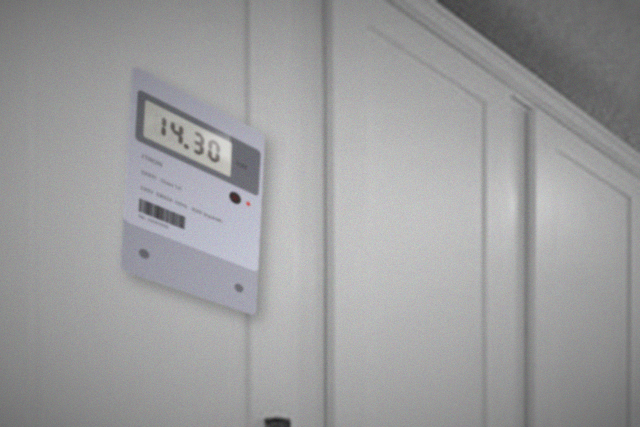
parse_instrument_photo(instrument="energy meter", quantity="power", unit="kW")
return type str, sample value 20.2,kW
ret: 14.30,kW
